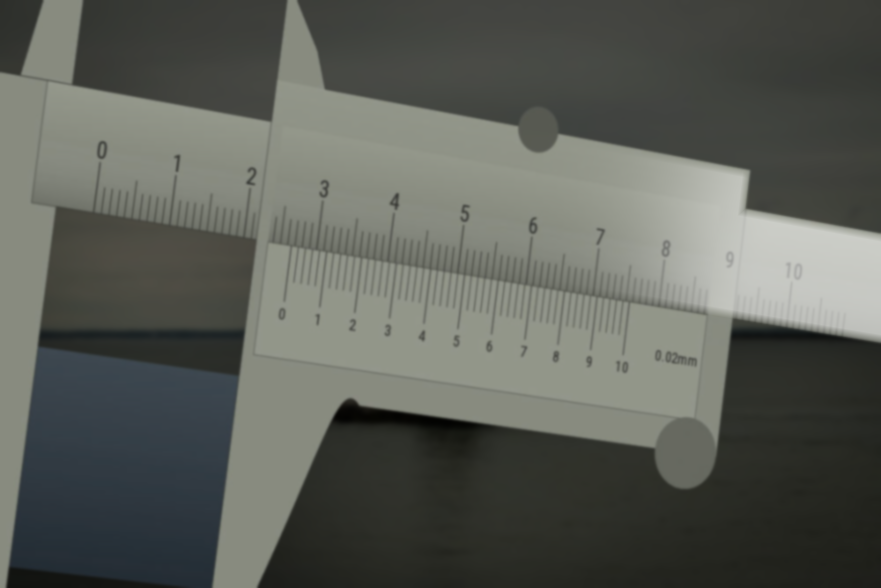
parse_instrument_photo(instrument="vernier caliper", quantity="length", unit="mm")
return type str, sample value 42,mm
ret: 26.5,mm
